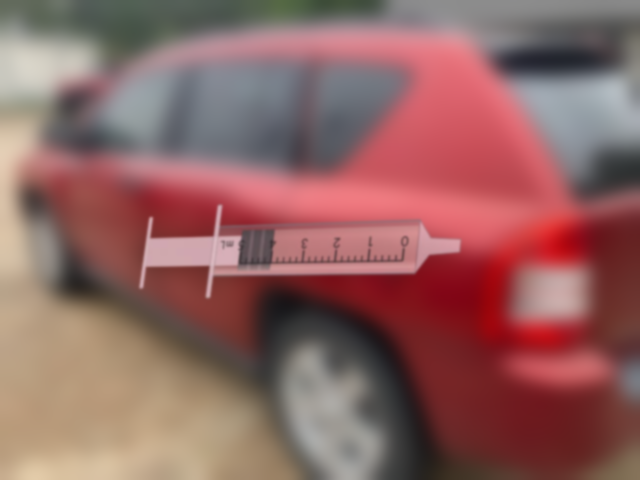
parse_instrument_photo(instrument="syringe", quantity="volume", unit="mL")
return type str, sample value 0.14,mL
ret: 4,mL
